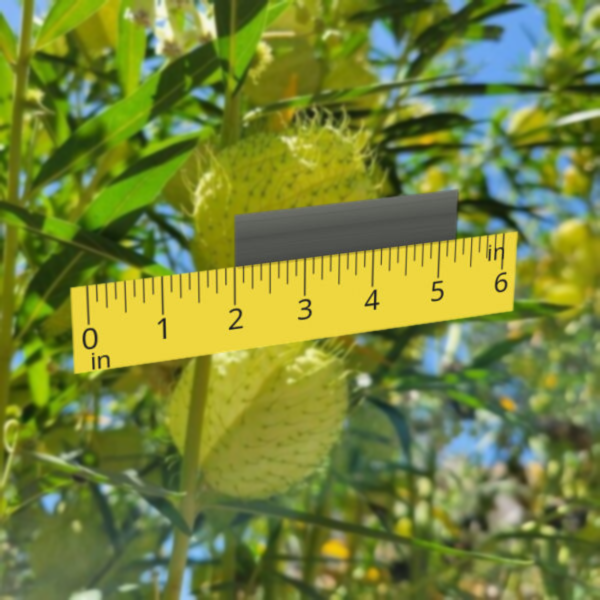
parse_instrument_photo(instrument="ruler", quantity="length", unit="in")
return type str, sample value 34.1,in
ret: 3.25,in
